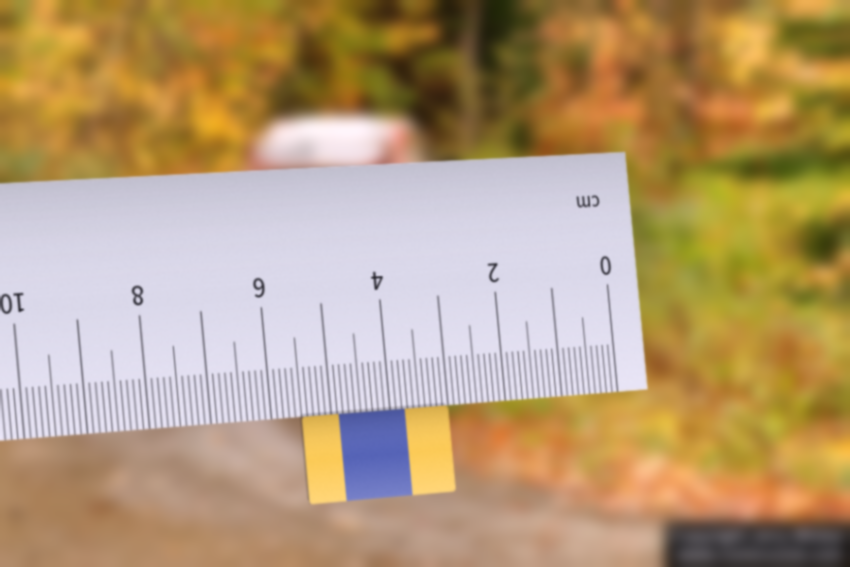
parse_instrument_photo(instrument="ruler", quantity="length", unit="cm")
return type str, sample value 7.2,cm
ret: 2.5,cm
